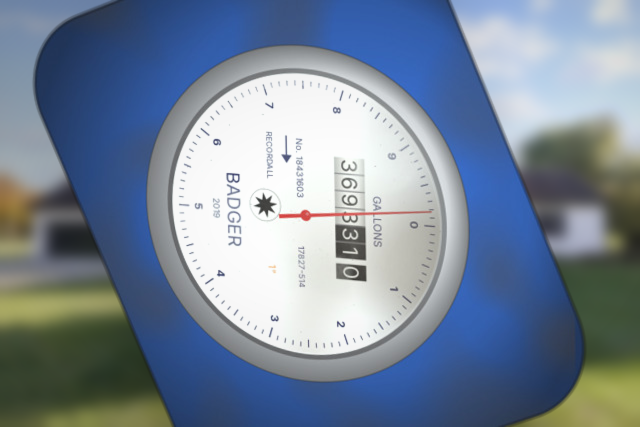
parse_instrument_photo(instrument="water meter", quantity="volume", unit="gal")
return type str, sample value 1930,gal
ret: 3693309.8,gal
